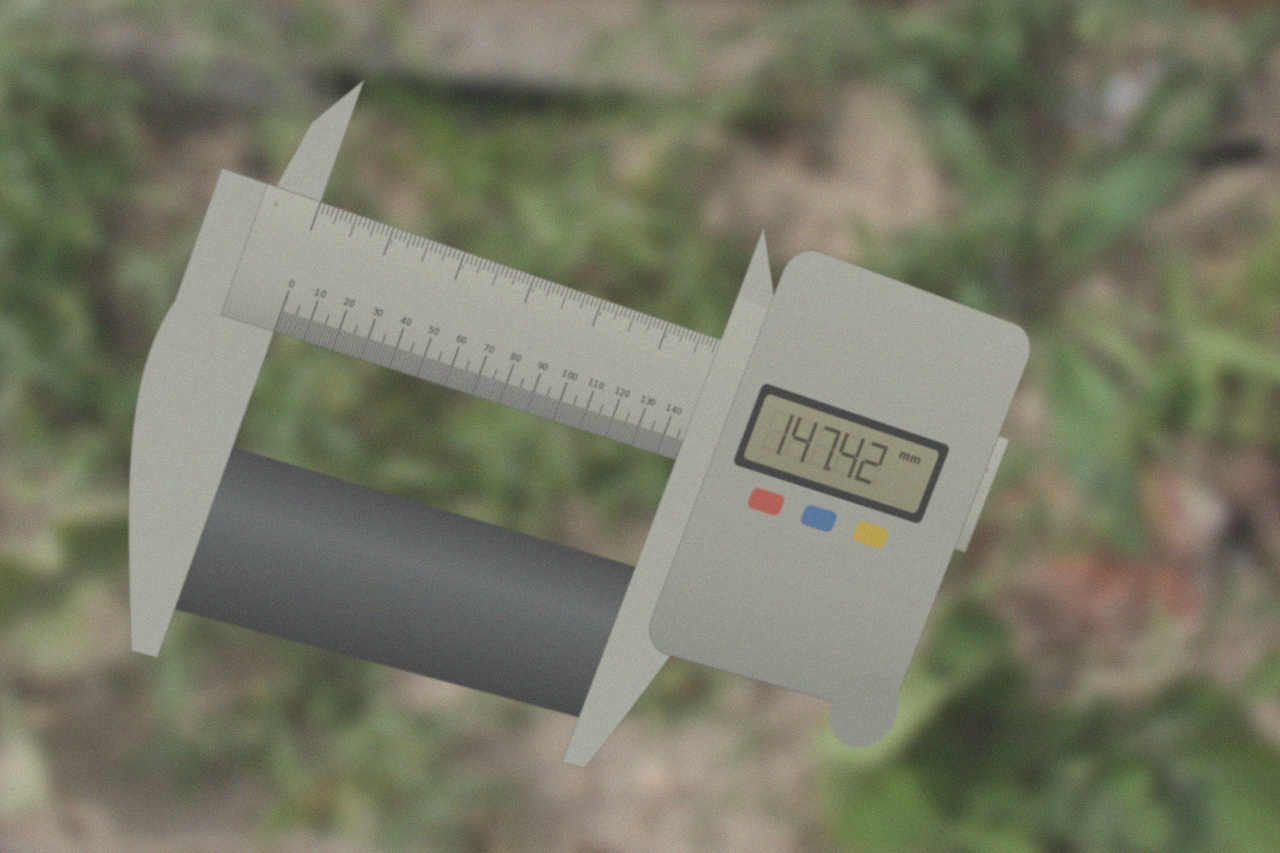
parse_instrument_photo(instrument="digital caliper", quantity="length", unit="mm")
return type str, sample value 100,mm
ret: 147.42,mm
